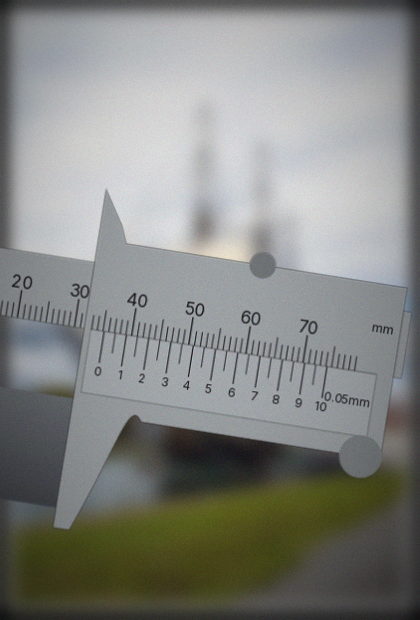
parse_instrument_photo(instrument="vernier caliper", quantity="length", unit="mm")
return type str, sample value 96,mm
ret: 35.2,mm
